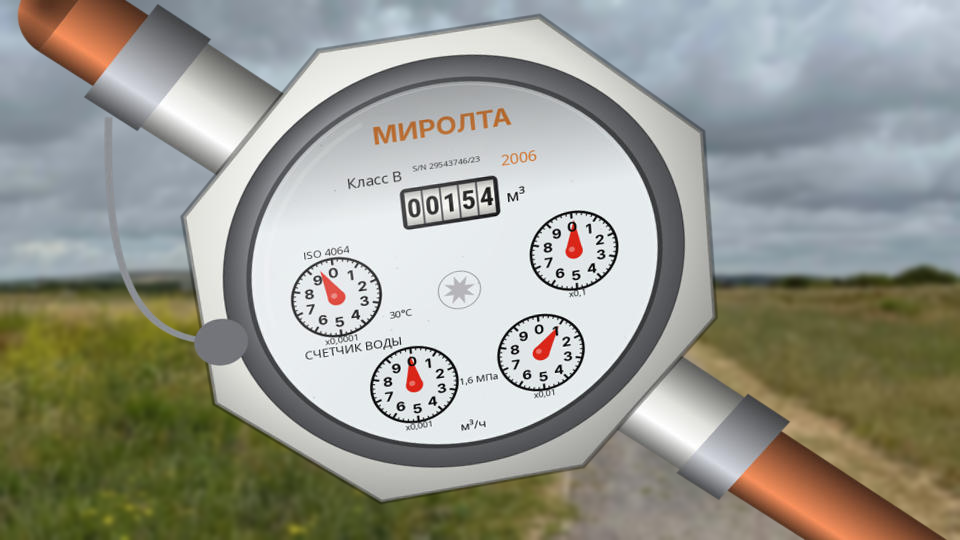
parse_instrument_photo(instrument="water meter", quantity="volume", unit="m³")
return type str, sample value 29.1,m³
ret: 154.0099,m³
